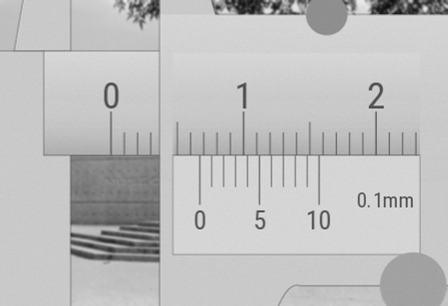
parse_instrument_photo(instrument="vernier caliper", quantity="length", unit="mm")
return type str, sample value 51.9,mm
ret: 6.7,mm
